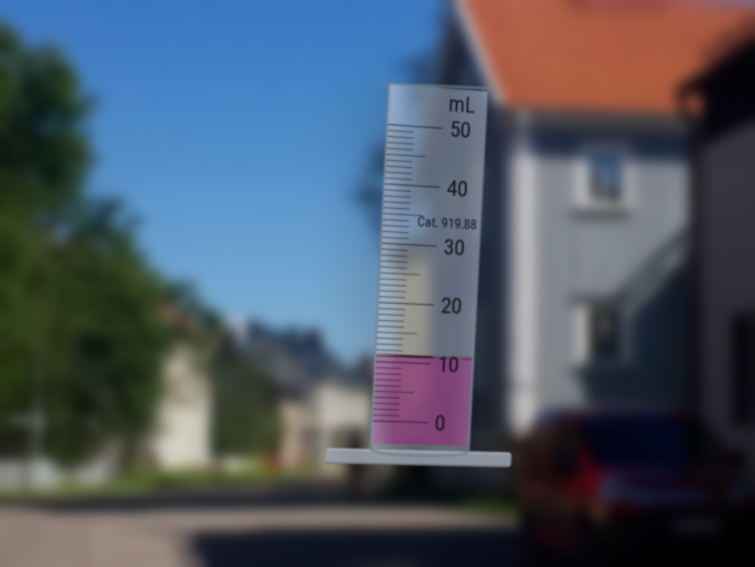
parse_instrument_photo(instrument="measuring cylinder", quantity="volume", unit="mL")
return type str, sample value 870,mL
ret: 11,mL
